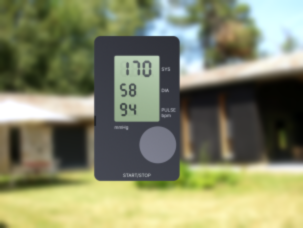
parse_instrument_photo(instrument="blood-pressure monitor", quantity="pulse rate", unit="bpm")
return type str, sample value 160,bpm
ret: 94,bpm
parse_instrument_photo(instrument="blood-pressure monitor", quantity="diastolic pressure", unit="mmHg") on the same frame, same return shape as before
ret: 58,mmHg
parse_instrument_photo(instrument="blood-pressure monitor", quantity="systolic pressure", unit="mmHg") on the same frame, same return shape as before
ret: 170,mmHg
